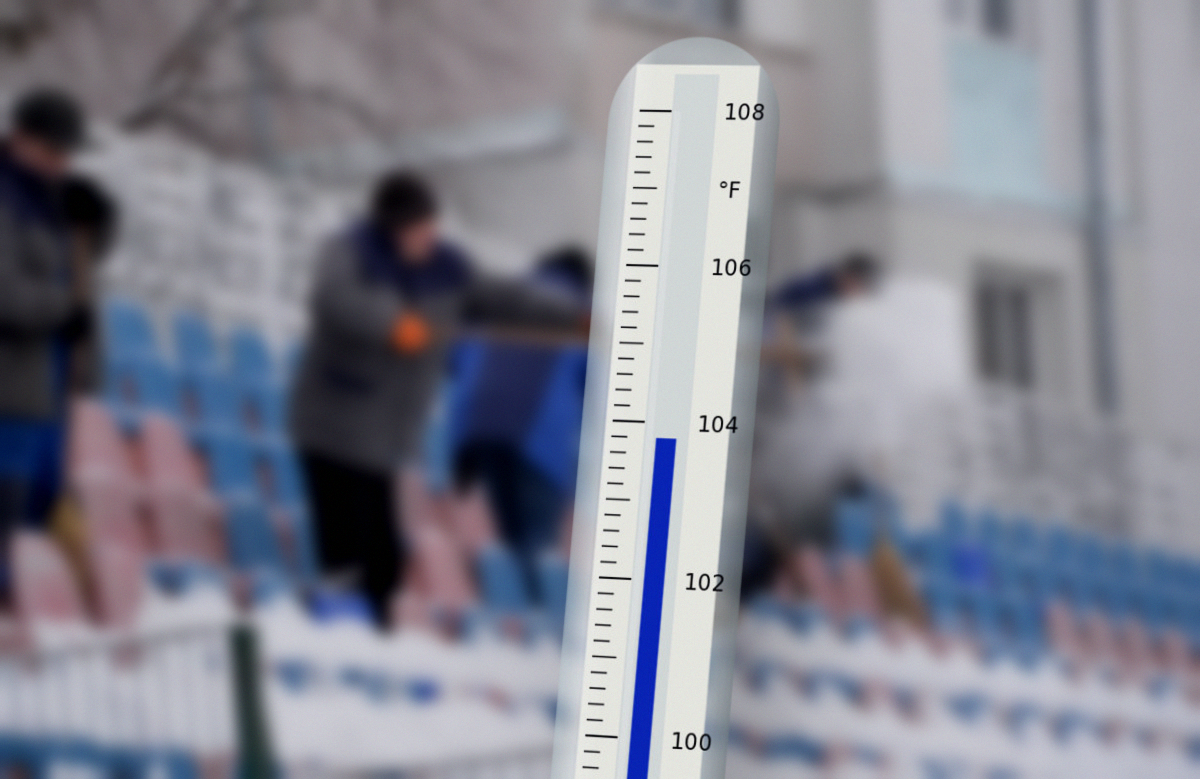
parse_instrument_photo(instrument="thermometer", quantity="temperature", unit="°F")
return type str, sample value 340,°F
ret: 103.8,°F
